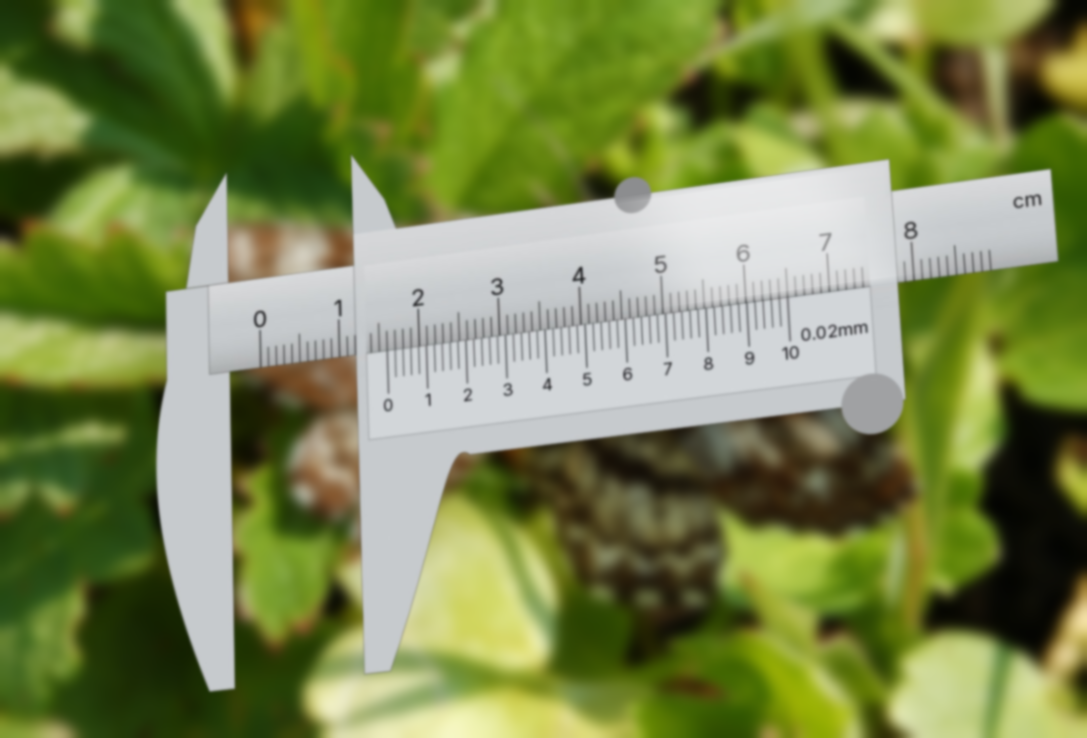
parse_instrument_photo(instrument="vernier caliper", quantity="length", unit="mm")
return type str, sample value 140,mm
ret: 16.0,mm
